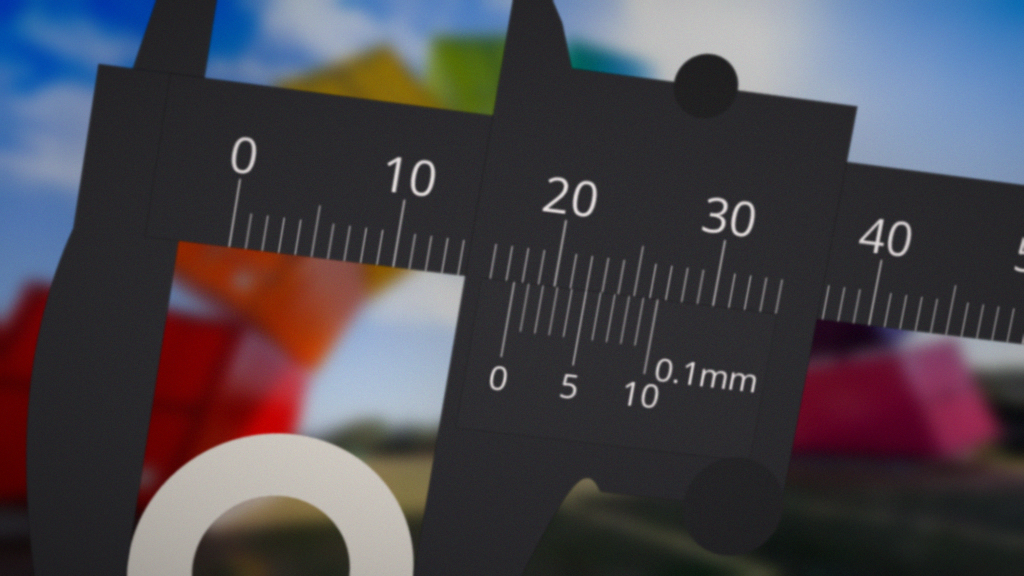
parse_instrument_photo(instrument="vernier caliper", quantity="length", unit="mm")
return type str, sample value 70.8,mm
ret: 17.5,mm
